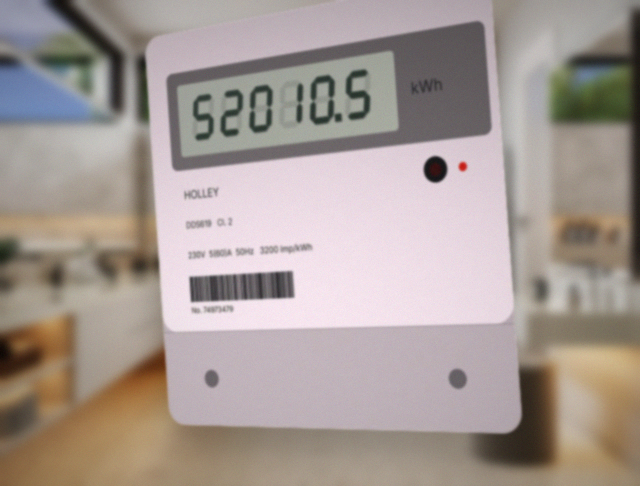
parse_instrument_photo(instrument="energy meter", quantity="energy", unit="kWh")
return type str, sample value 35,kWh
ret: 52010.5,kWh
